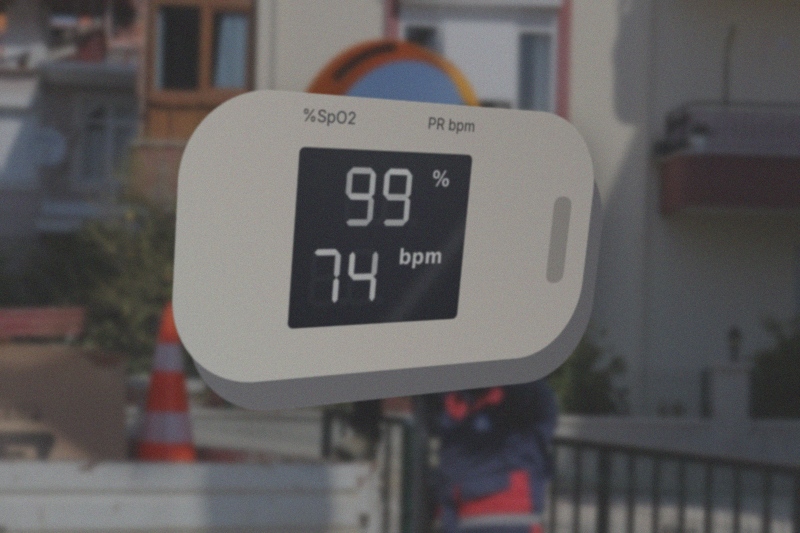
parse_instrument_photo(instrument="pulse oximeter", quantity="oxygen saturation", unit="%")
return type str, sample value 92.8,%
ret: 99,%
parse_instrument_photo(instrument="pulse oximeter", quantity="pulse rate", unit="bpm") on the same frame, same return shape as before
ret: 74,bpm
